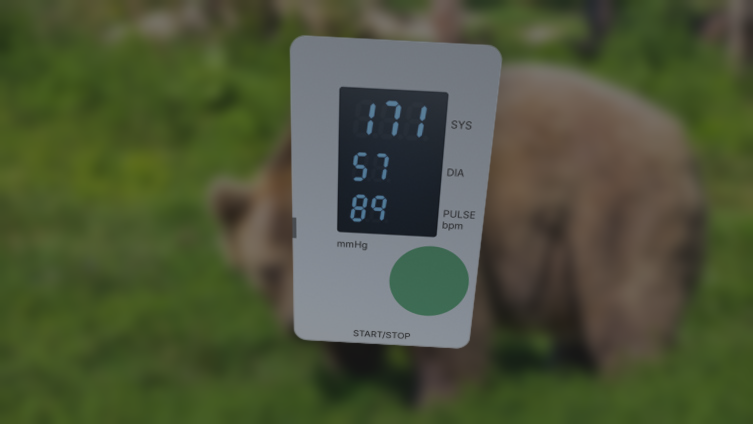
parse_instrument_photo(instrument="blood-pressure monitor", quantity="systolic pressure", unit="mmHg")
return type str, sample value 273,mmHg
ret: 171,mmHg
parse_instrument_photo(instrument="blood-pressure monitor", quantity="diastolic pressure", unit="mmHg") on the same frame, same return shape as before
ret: 57,mmHg
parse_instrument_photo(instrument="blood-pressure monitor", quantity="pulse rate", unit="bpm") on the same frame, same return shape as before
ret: 89,bpm
